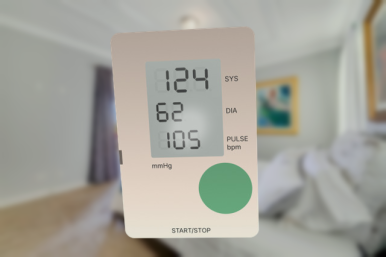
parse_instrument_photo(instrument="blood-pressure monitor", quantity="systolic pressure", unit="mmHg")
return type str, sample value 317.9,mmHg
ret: 124,mmHg
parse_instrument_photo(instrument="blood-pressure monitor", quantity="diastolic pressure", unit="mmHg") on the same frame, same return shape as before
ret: 62,mmHg
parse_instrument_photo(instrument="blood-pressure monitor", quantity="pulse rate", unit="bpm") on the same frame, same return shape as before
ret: 105,bpm
